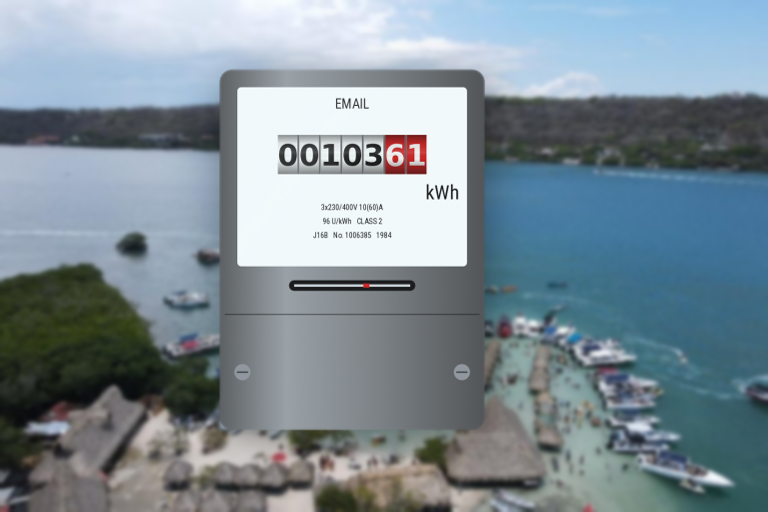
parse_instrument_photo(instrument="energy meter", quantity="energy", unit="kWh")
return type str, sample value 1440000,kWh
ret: 103.61,kWh
